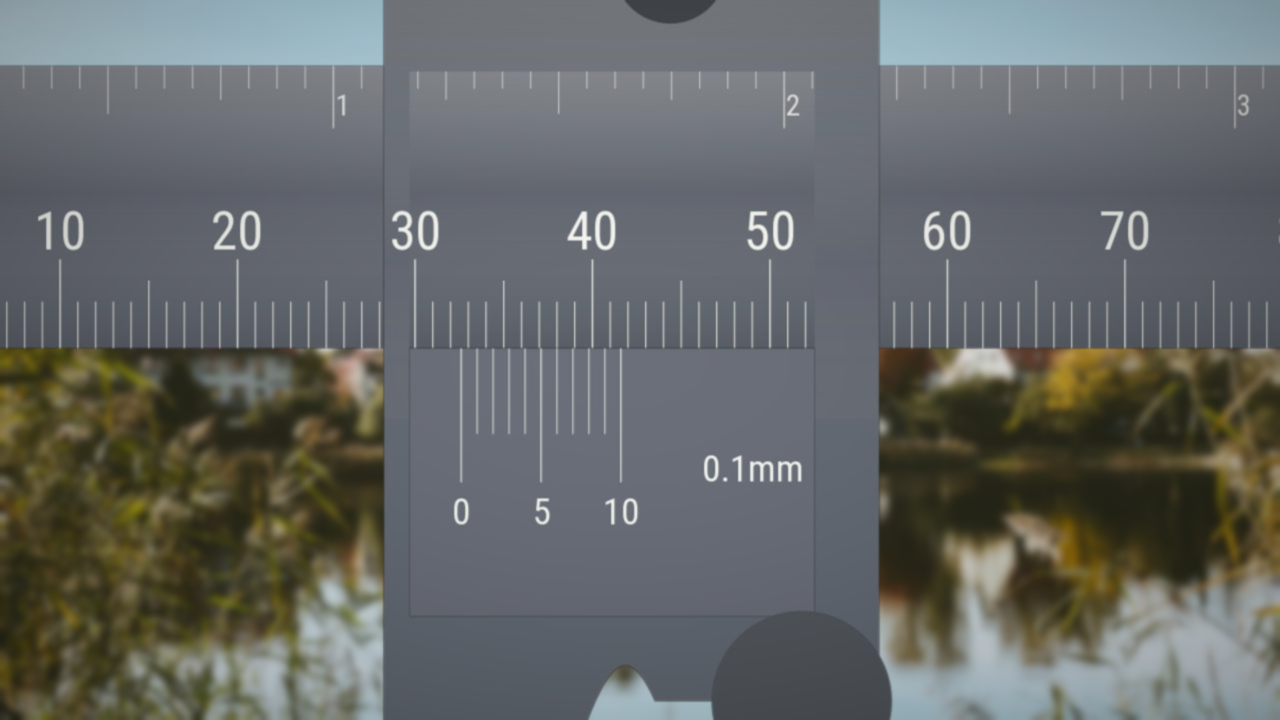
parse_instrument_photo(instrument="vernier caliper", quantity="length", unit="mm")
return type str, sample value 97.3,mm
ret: 32.6,mm
